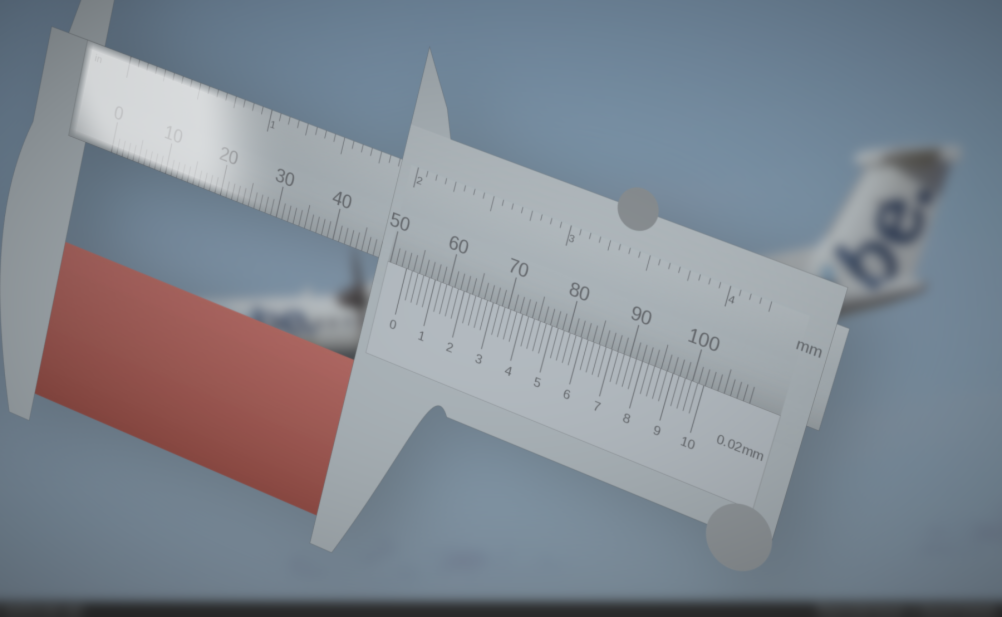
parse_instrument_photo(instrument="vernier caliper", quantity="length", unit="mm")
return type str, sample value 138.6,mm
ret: 52.8,mm
